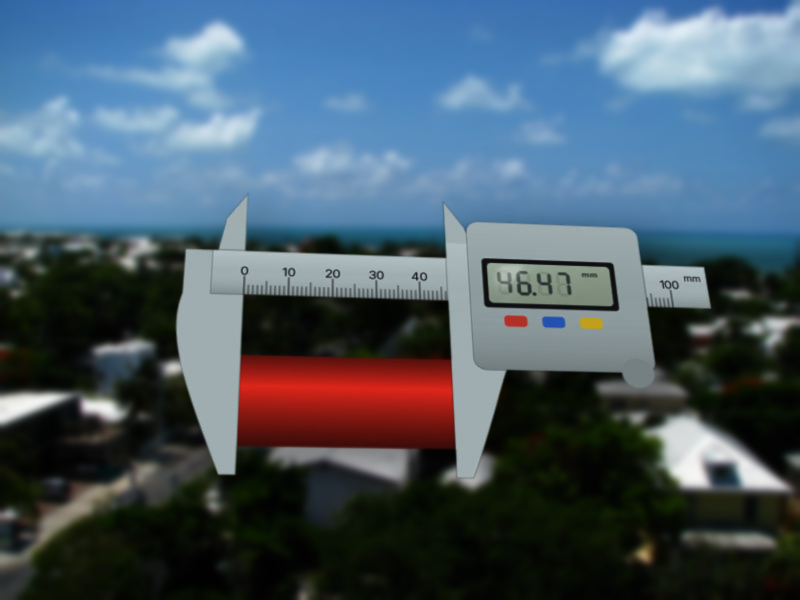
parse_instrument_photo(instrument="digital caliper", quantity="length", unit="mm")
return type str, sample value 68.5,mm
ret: 46.47,mm
